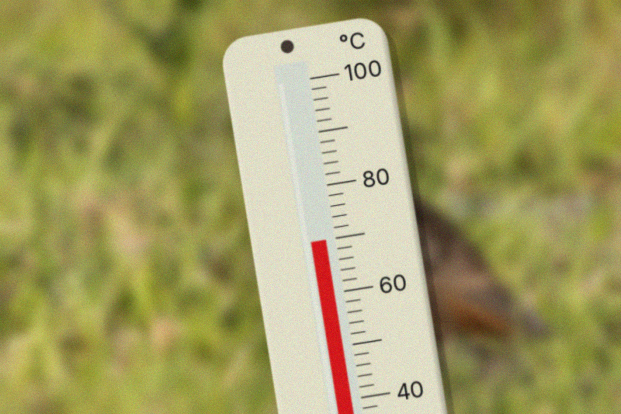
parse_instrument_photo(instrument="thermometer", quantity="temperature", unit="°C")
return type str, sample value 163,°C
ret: 70,°C
